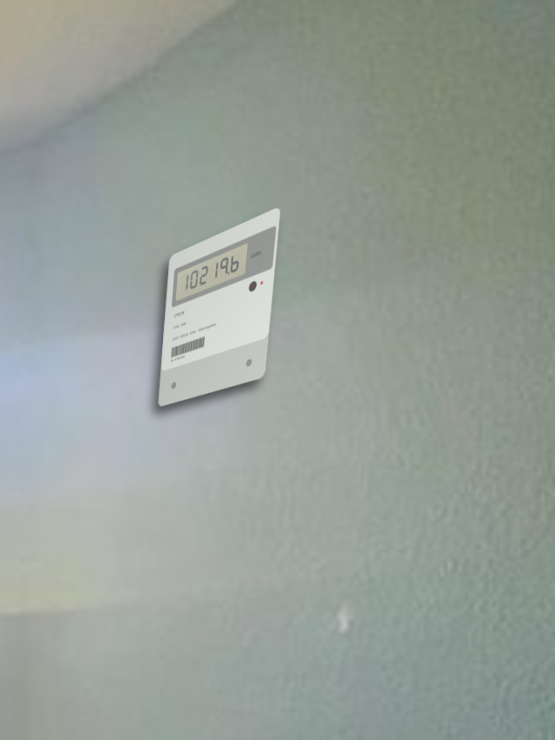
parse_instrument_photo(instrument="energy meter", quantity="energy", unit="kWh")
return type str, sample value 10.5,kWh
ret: 10219.6,kWh
